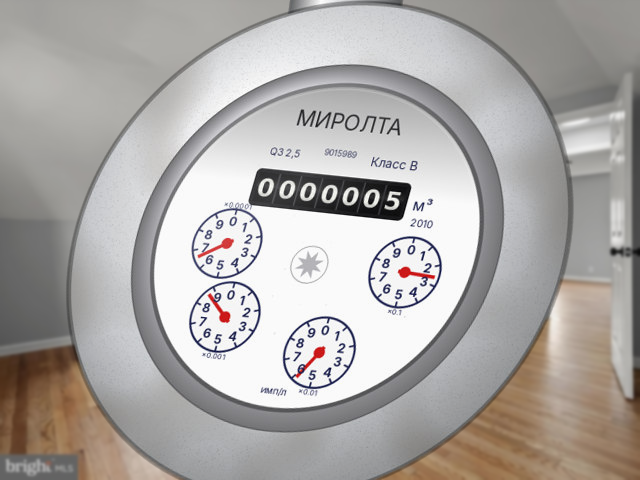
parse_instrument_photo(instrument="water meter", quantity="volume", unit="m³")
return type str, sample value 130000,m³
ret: 5.2586,m³
